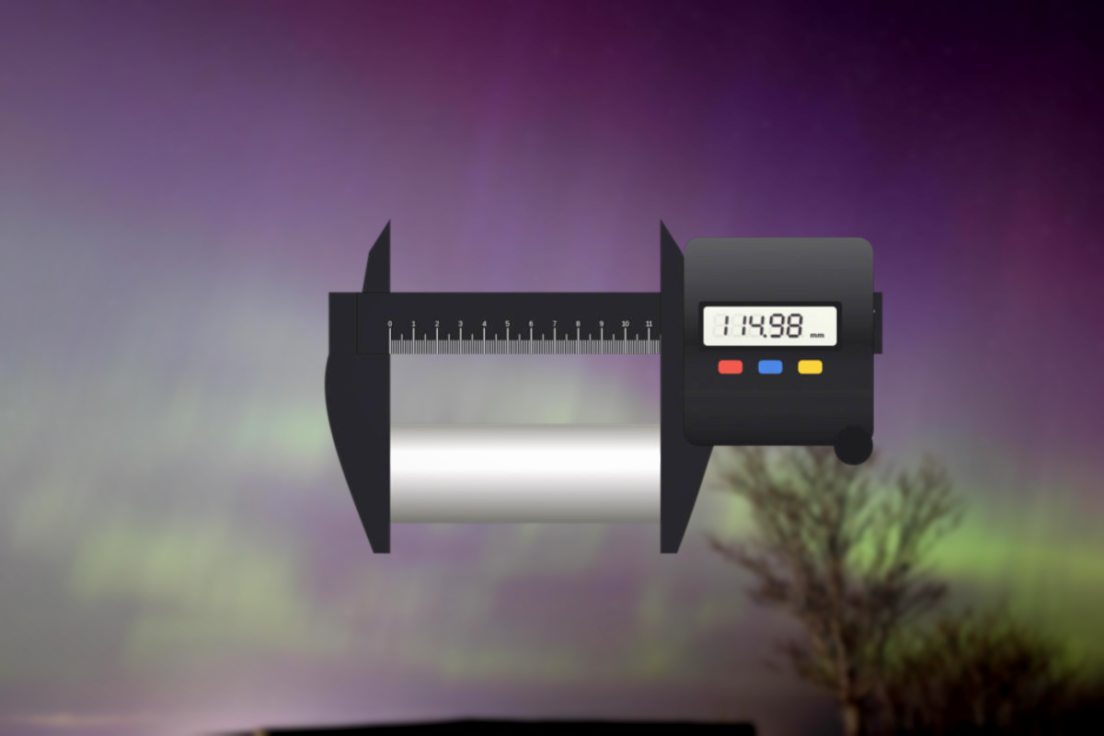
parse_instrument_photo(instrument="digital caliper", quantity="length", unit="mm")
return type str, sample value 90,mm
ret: 114.98,mm
